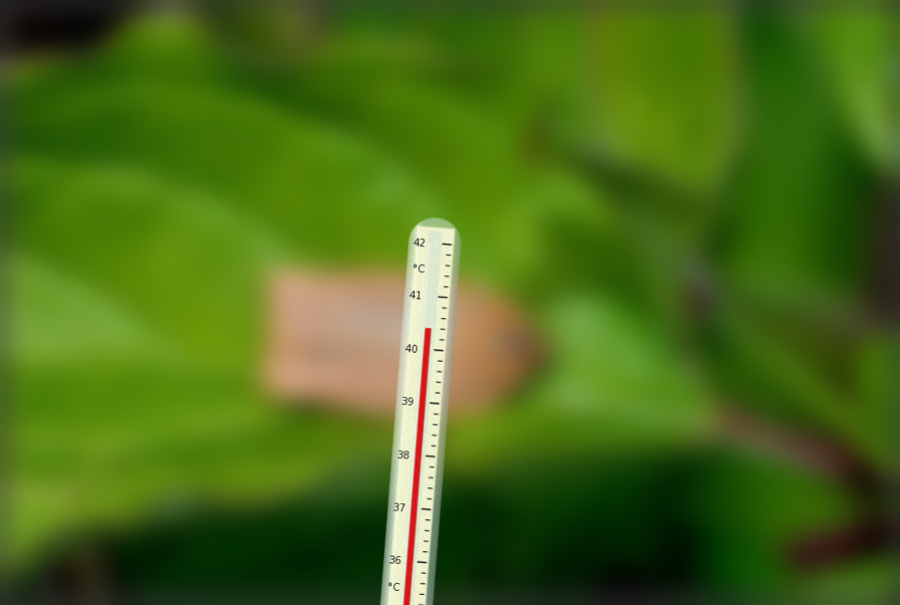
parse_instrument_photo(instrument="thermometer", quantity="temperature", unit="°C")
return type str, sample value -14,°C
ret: 40.4,°C
